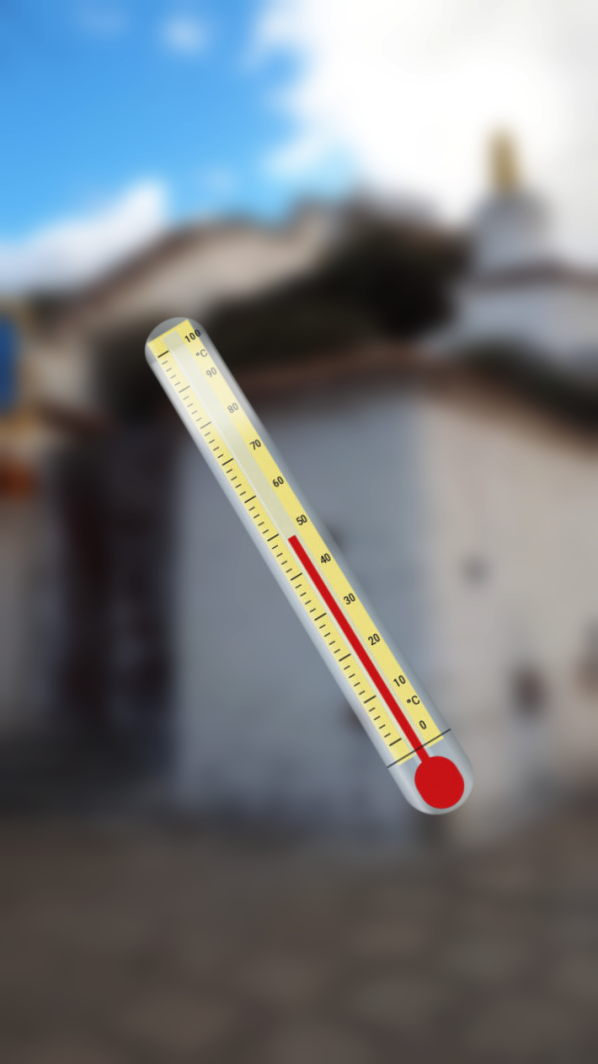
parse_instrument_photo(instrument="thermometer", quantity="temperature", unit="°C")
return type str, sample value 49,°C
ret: 48,°C
